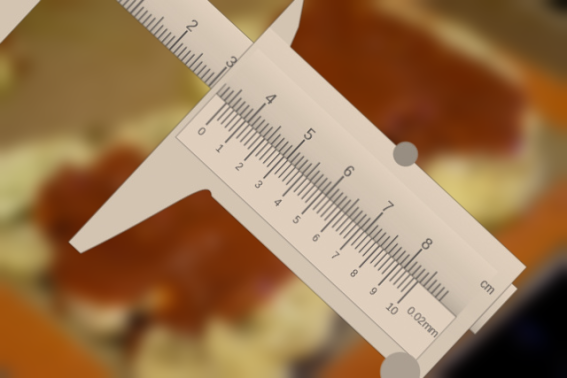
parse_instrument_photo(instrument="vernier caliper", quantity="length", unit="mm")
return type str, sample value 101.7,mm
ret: 34.6,mm
